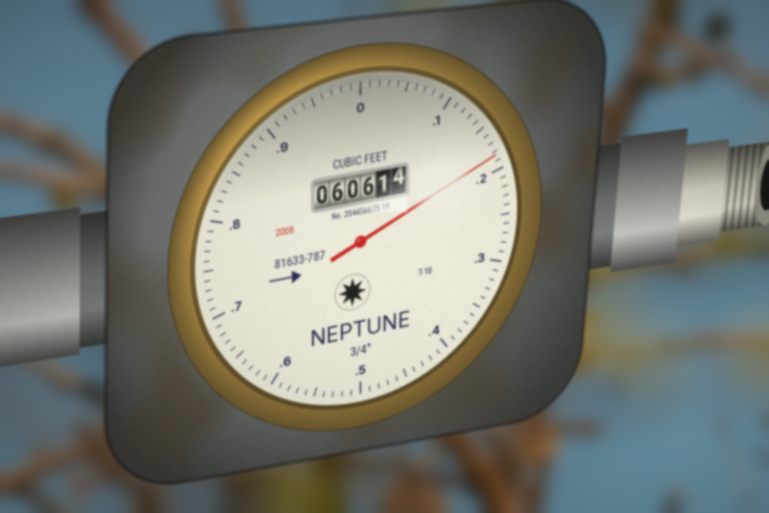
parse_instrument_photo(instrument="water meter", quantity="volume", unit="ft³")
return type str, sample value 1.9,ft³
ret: 60614.18,ft³
